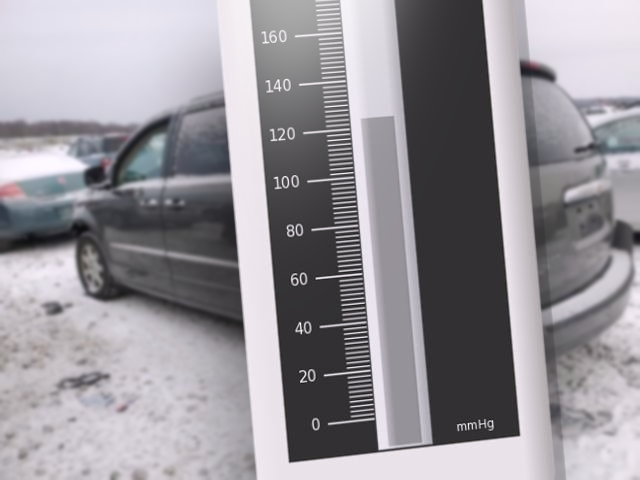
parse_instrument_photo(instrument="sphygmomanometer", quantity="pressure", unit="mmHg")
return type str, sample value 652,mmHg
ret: 124,mmHg
